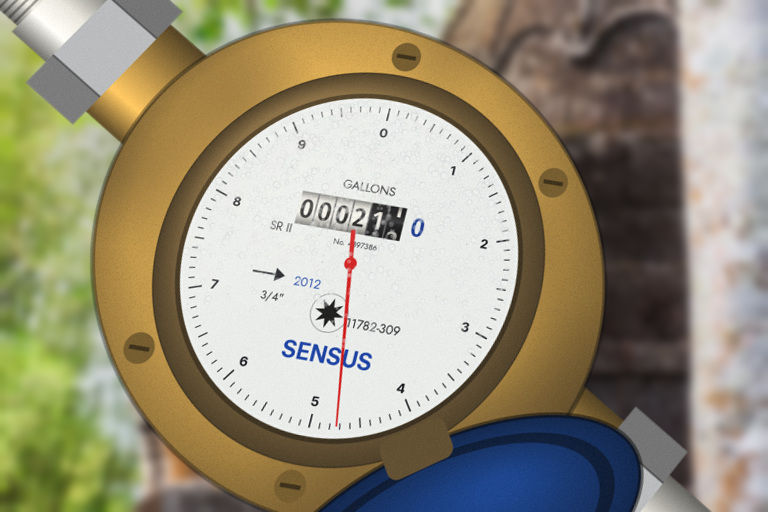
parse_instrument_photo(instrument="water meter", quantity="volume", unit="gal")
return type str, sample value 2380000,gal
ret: 2114.7,gal
